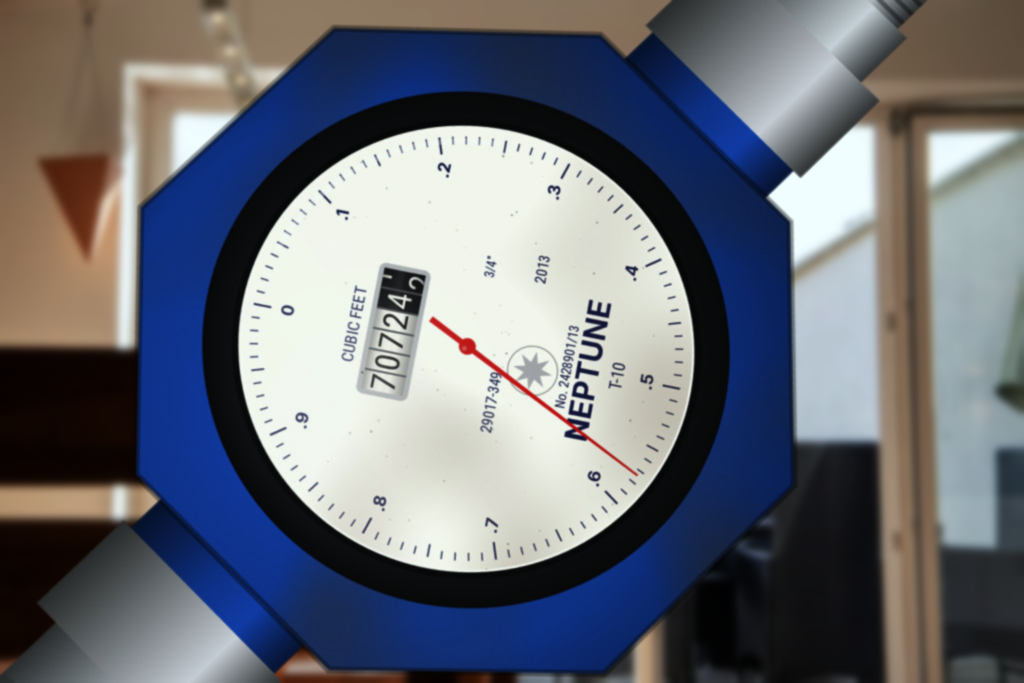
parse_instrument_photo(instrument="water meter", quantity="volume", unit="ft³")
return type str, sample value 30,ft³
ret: 707241.57,ft³
